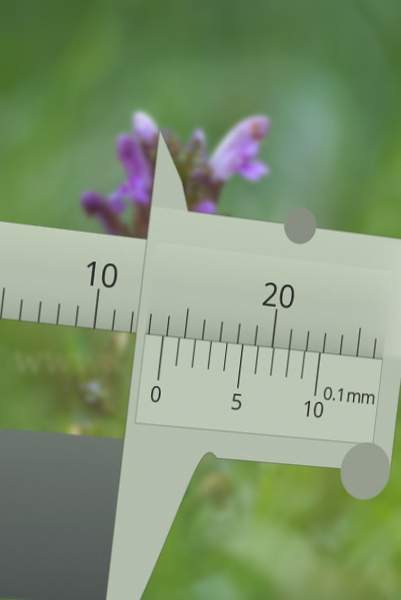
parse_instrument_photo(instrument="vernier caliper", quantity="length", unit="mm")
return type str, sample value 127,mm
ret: 13.8,mm
